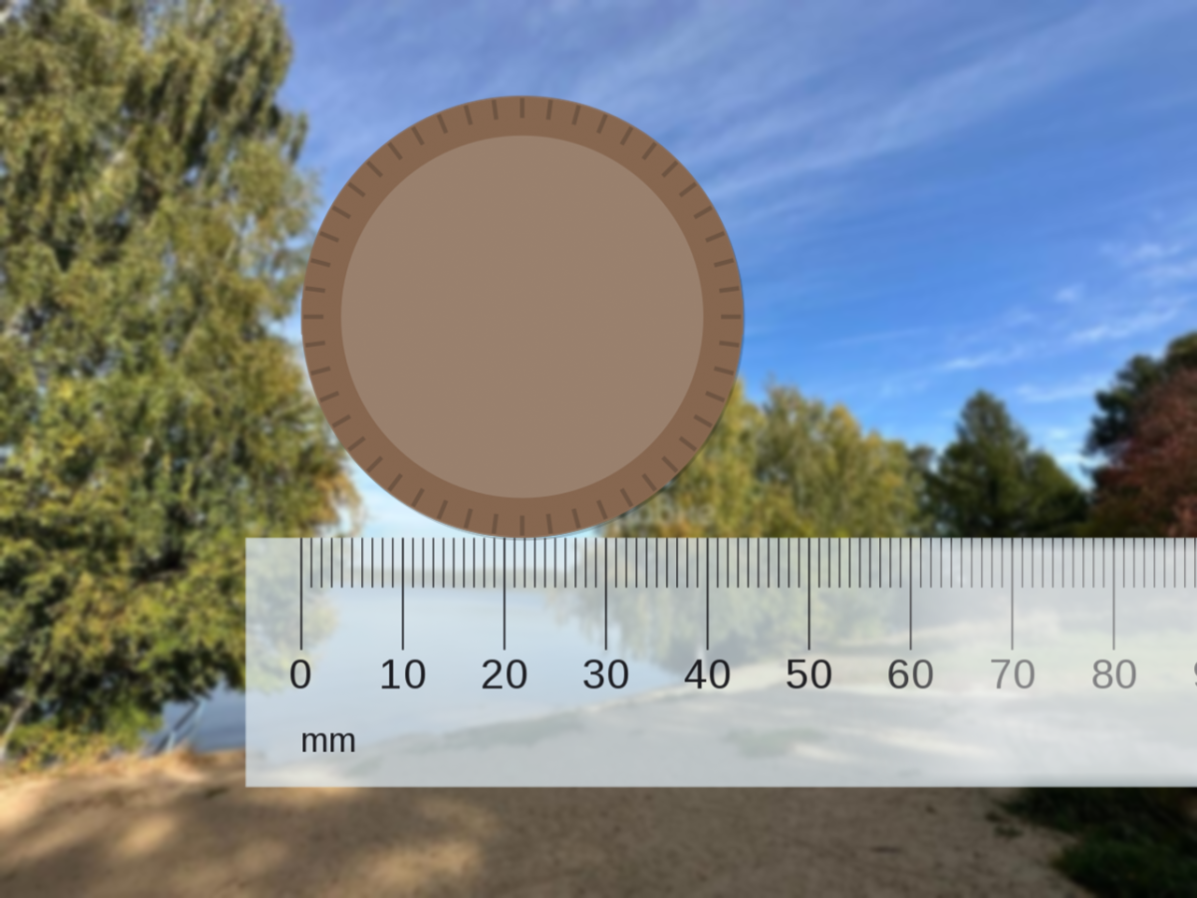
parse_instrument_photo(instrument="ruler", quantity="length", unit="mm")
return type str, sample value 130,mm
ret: 43.5,mm
